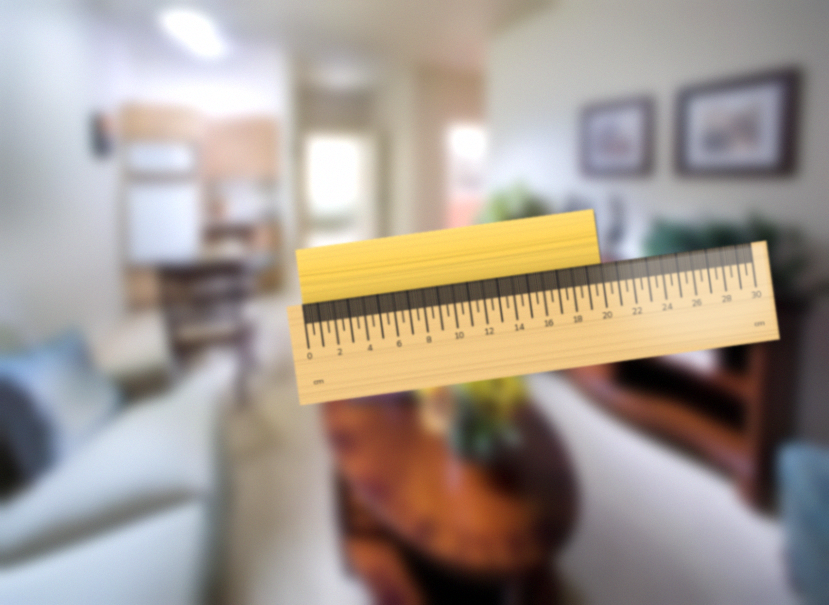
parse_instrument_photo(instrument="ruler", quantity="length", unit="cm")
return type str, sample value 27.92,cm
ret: 20,cm
